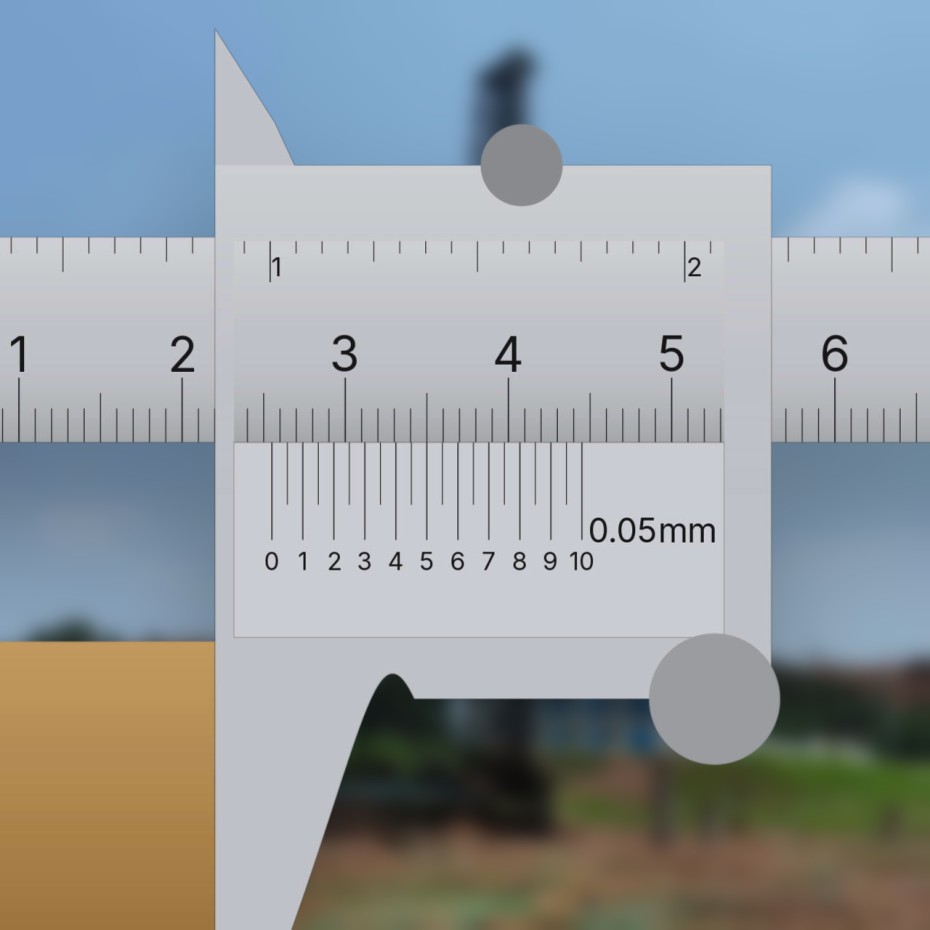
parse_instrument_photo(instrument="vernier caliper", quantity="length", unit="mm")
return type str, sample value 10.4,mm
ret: 25.5,mm
